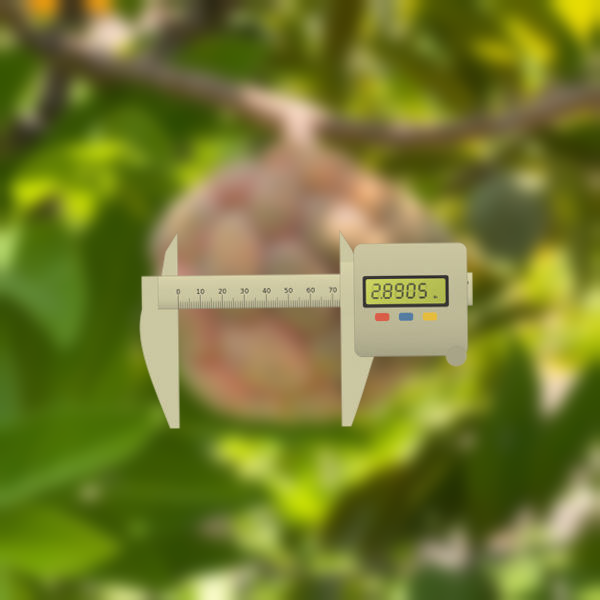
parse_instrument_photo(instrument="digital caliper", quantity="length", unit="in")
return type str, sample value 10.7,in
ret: 2.8905,in
